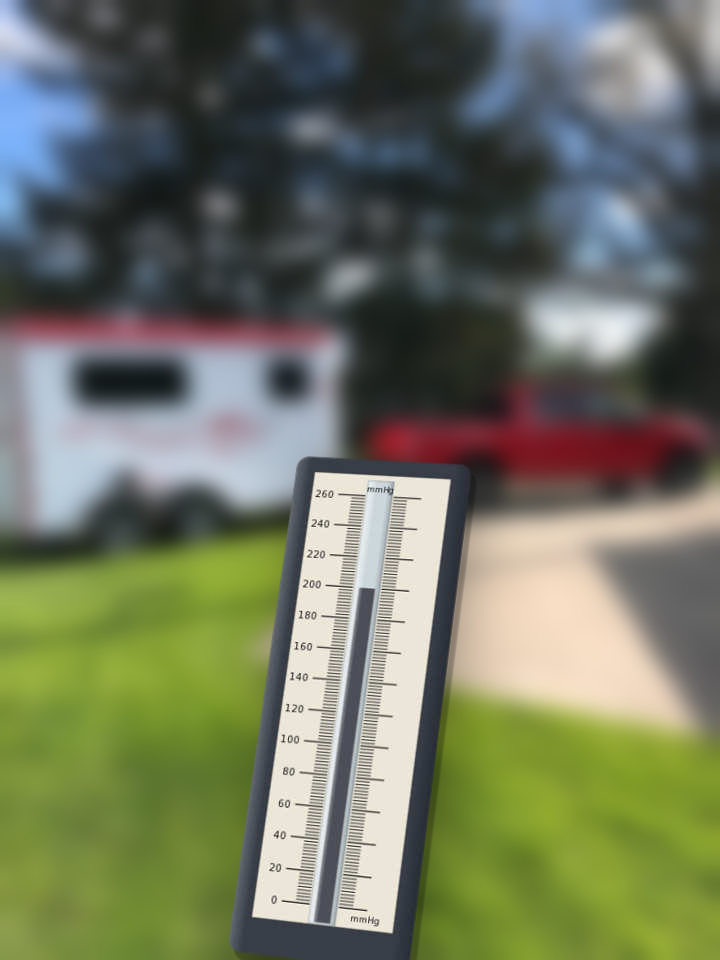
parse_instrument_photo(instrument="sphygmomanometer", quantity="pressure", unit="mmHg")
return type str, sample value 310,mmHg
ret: 200,mmHg
